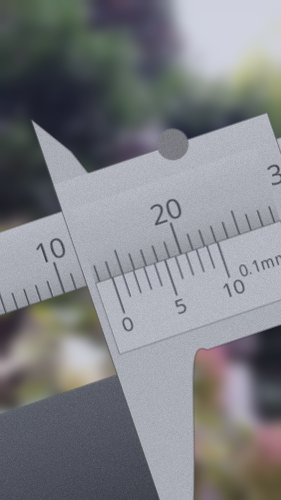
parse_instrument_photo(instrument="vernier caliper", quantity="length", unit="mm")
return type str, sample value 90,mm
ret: 14.1,mm
